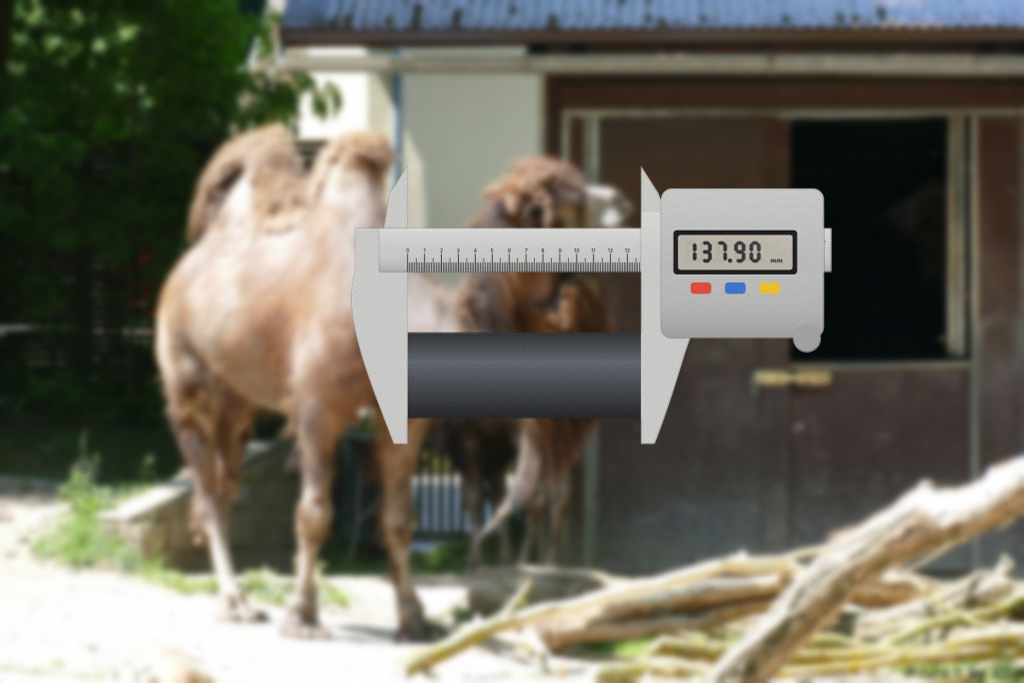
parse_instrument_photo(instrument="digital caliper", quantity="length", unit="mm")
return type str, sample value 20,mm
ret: 137.90,mm
